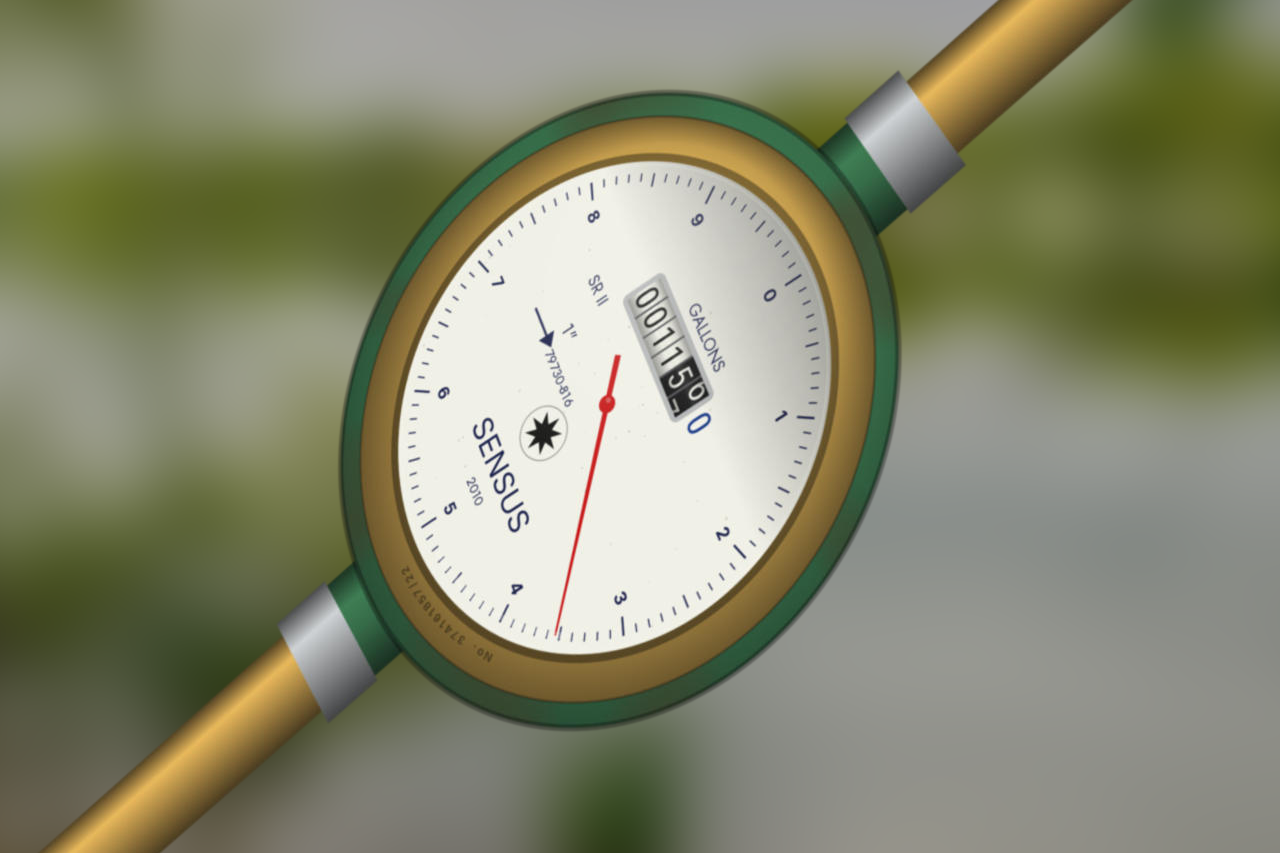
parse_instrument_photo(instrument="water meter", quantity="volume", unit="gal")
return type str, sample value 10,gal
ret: 11563.5,gal
